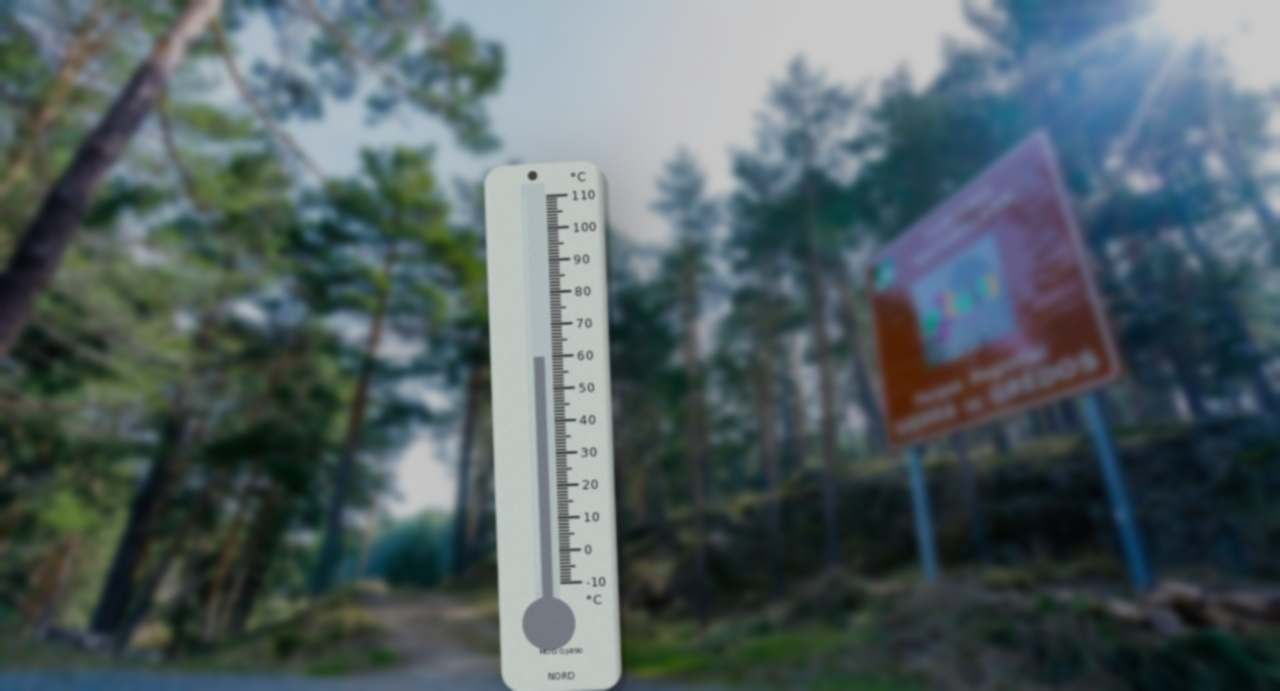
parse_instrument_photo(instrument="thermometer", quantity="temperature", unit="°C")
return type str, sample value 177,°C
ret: 60,°C
